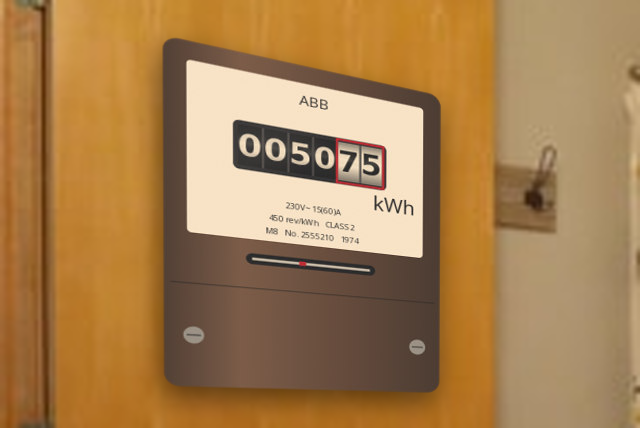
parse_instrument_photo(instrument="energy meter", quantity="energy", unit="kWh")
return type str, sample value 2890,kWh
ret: 50.75,kWh
